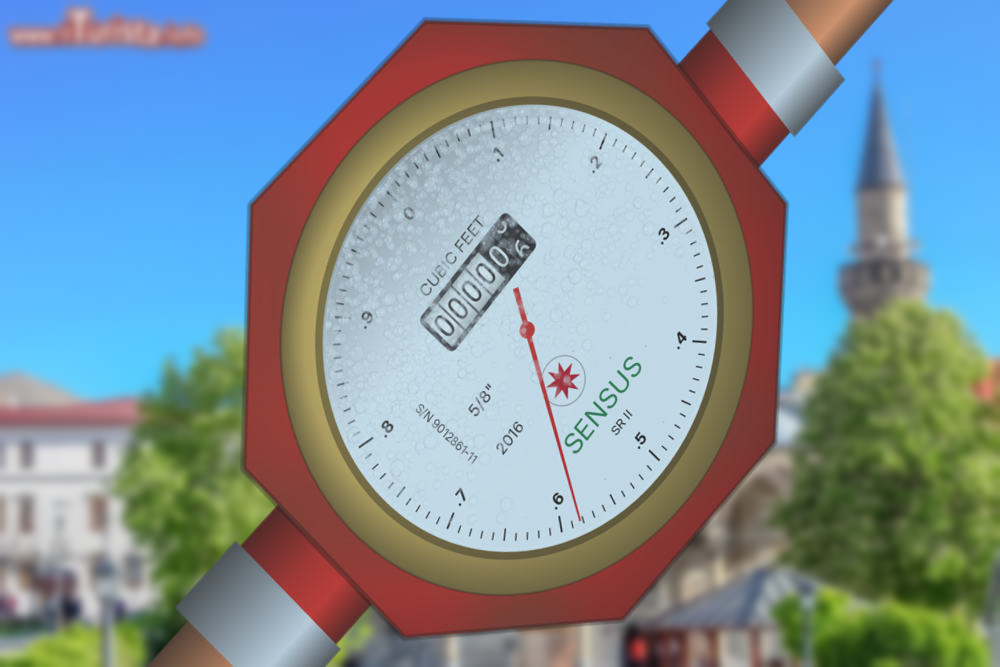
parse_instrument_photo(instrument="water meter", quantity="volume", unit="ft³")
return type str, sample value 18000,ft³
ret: 5.58,ft³
